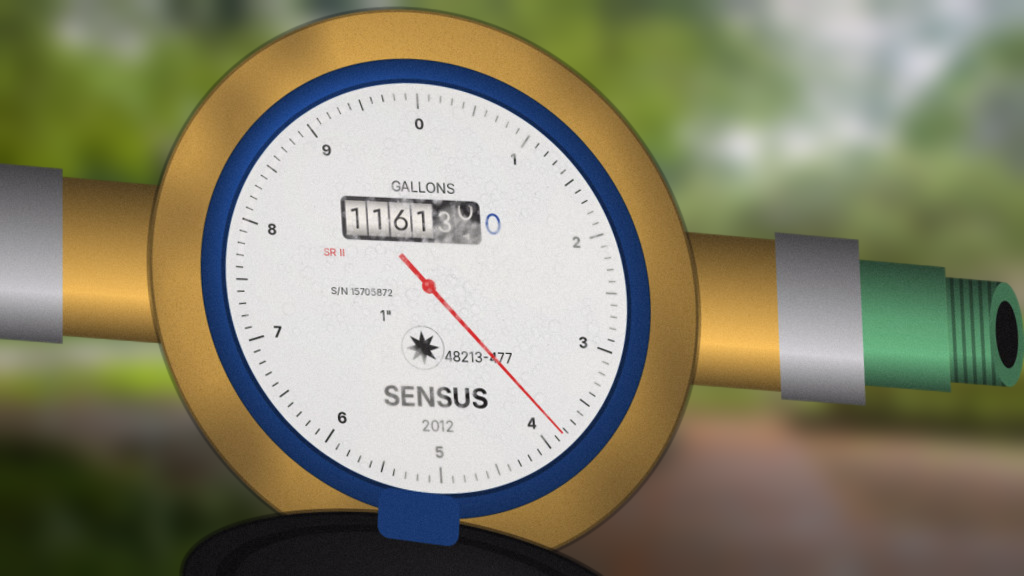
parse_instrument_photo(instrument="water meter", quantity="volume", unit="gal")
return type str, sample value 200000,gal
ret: 1161303.8,gal
